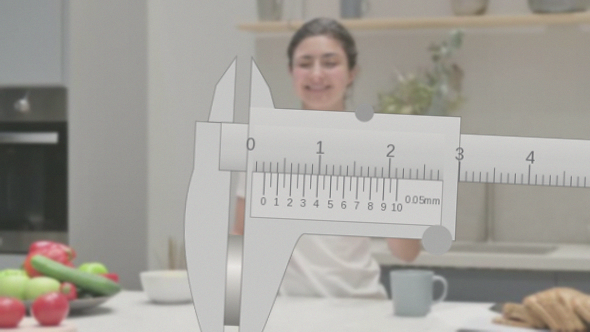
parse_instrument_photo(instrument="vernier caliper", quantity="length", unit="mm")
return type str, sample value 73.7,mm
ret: 2.2,mm
